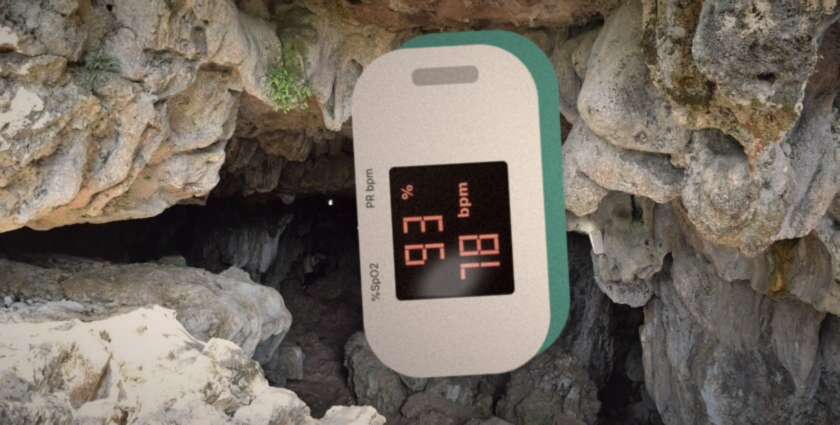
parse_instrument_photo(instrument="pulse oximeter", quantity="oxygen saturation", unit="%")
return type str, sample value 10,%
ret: 93,%
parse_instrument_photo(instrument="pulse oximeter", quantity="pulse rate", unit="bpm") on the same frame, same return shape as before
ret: 78,bpm
